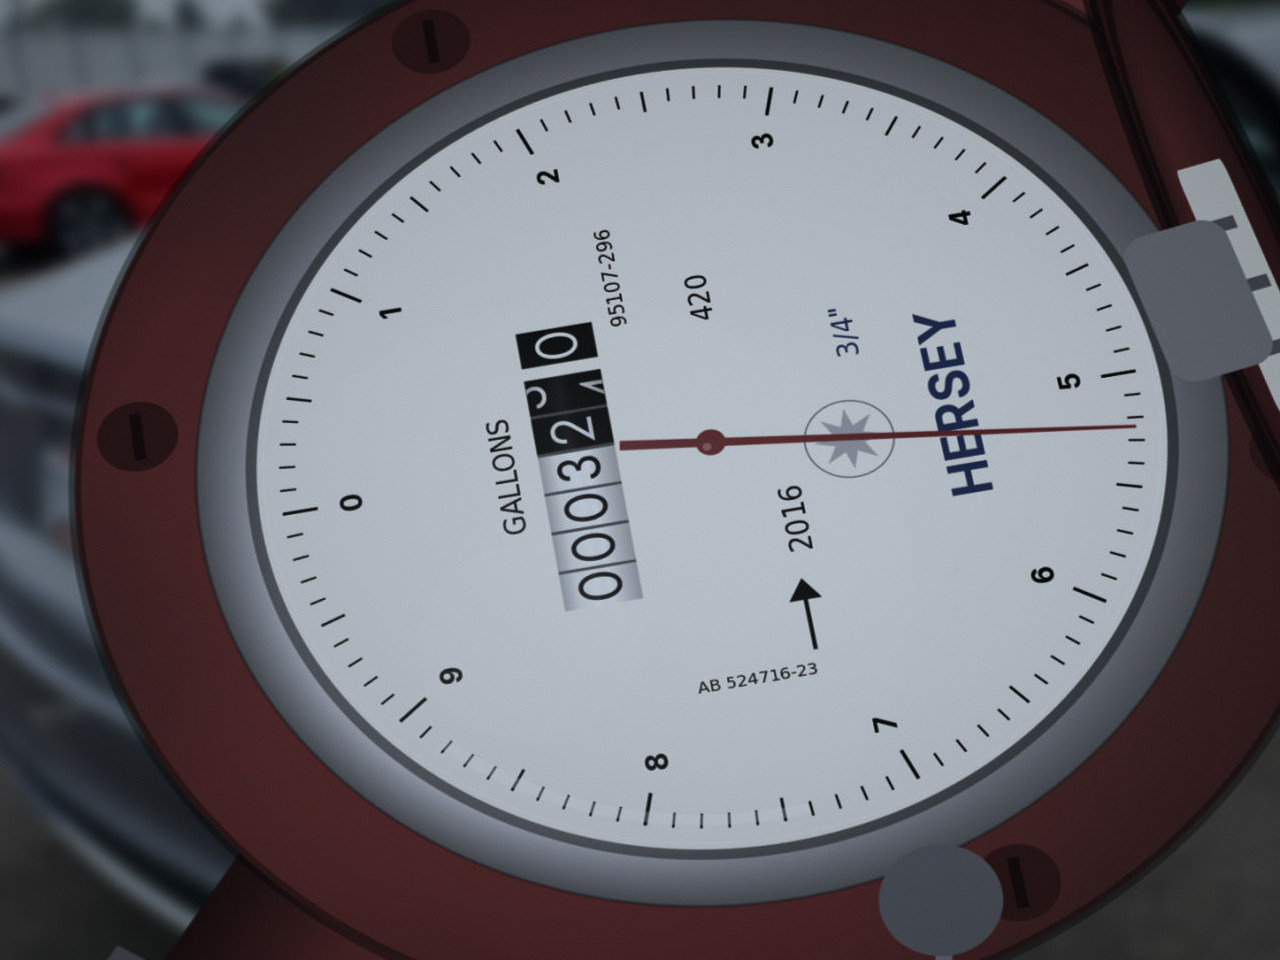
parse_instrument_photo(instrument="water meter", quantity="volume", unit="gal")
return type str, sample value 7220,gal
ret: 3235.2,gal
